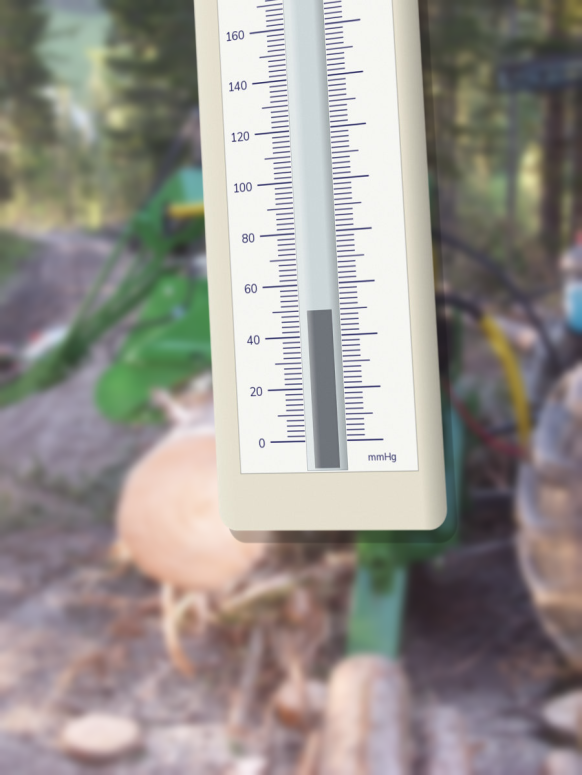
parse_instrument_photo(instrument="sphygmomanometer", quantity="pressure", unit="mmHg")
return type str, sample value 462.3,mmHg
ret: 50,mmHg
